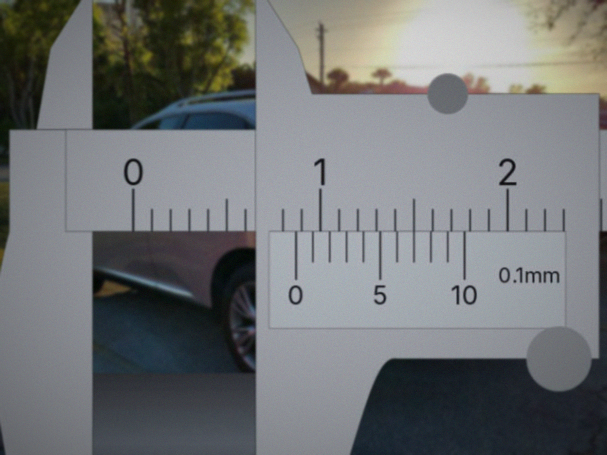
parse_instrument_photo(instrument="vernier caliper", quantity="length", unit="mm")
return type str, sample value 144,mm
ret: 8.7,mm
